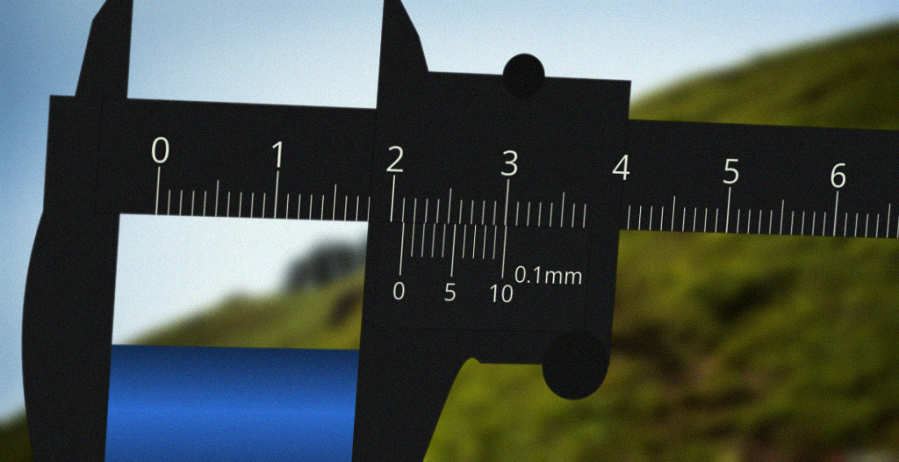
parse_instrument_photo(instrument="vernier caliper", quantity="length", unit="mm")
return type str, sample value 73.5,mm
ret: 21.1,mm
